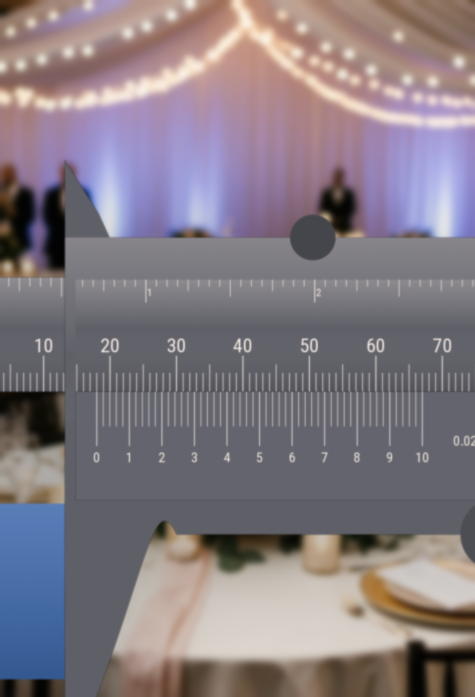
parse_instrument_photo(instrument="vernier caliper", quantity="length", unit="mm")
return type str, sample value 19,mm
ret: 18.0,mm
